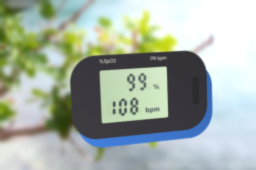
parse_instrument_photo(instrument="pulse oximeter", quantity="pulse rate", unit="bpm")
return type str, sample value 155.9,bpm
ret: 108,bpm
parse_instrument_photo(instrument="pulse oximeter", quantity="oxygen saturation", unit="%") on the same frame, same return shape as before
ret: 99,%
